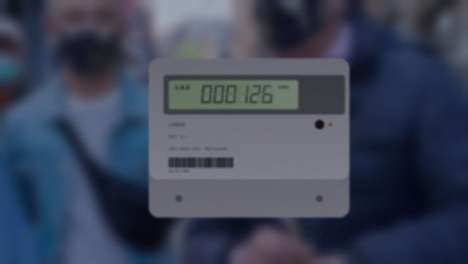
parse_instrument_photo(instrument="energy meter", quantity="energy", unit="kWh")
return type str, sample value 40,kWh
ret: 126,kWh
